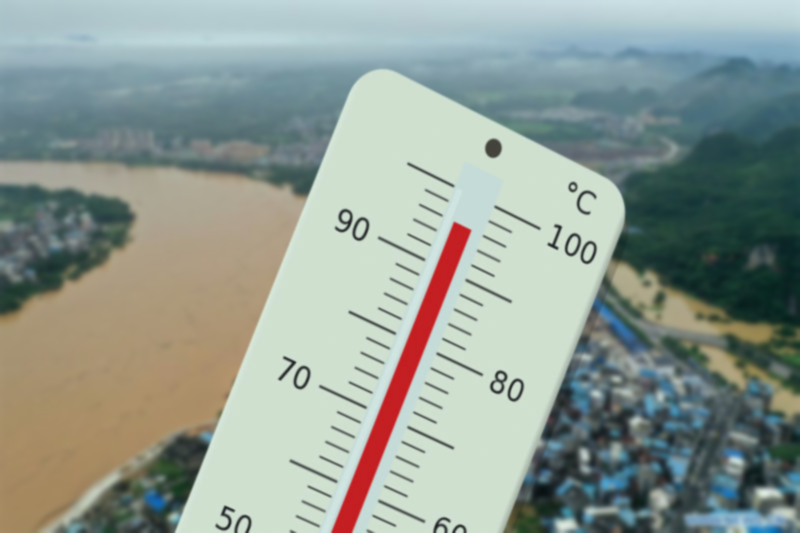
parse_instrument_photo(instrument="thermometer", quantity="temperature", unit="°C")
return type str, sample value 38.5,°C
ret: 96,°C
